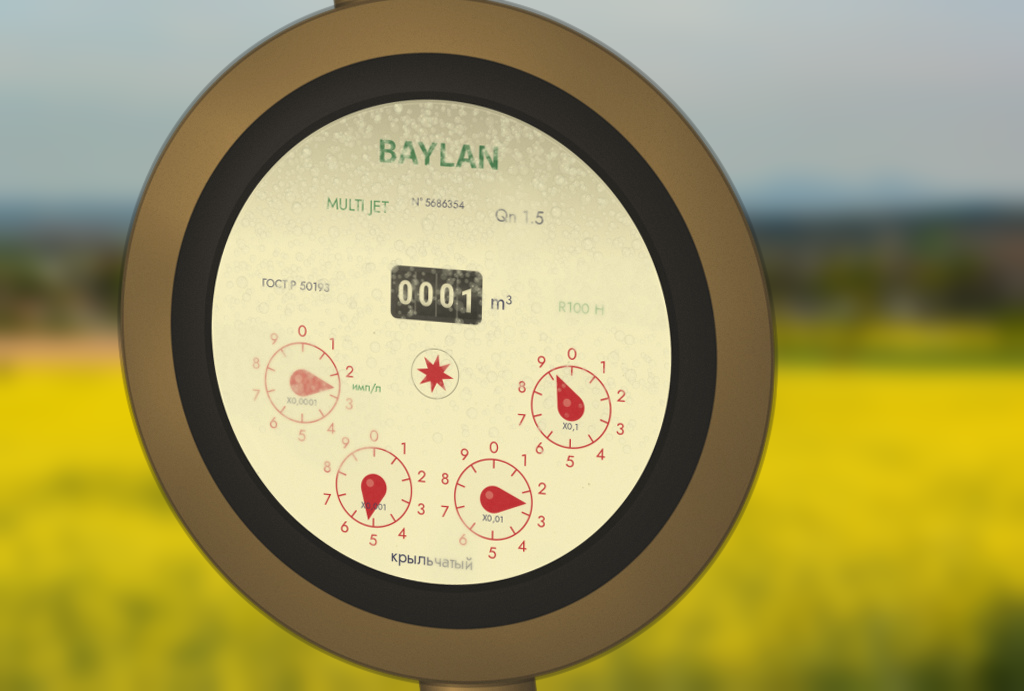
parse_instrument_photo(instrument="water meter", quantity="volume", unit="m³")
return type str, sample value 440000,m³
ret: 0.9252,m³
